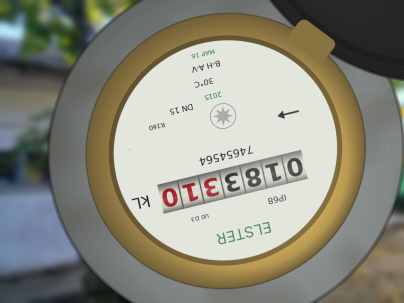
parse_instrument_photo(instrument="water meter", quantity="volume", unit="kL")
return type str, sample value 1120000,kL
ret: 183.310,kL
